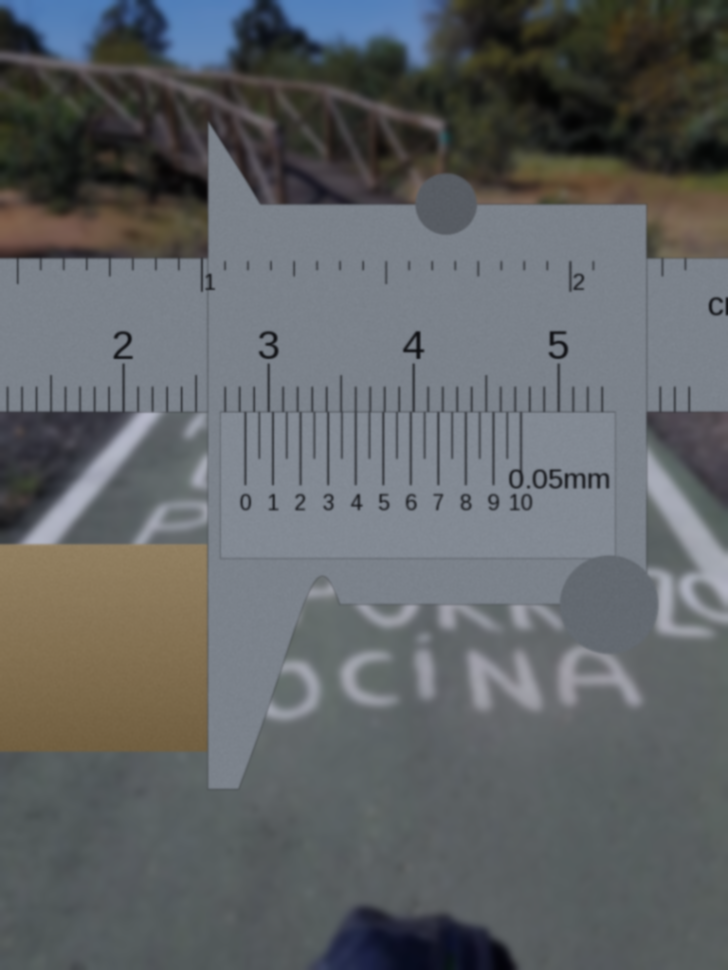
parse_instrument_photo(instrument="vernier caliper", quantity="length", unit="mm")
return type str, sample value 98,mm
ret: 28.4,mm
